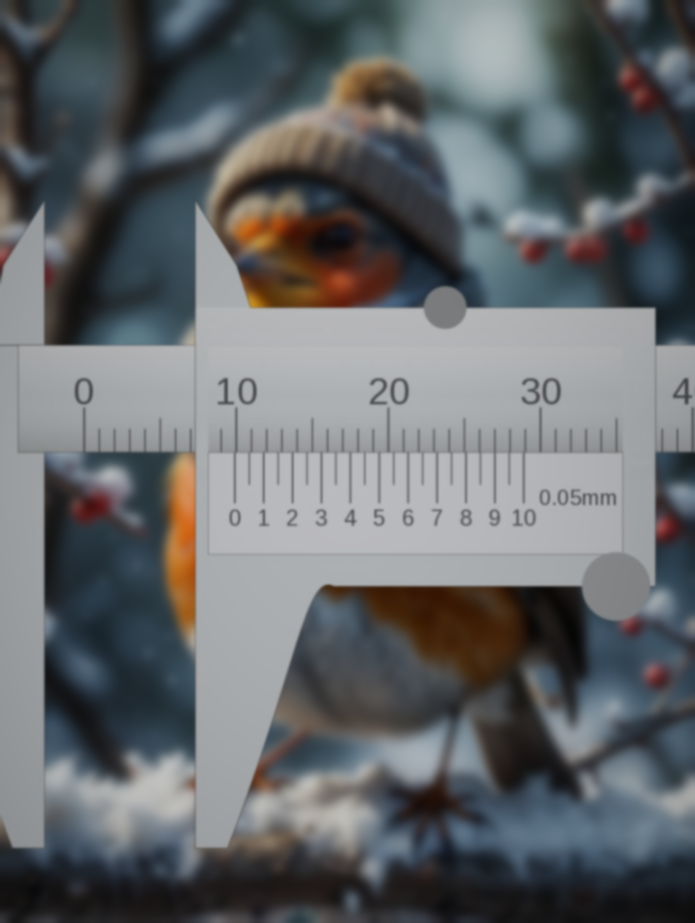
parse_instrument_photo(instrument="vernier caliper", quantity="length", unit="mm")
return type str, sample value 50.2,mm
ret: 9.9,mm
